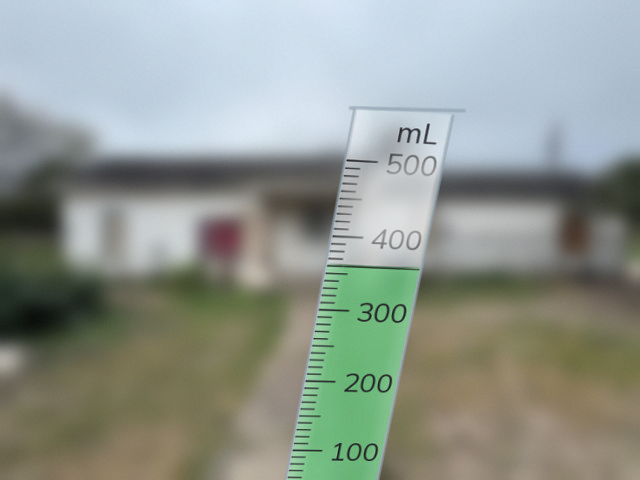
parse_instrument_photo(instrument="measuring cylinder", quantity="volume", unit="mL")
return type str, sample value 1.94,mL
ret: 360,mL
